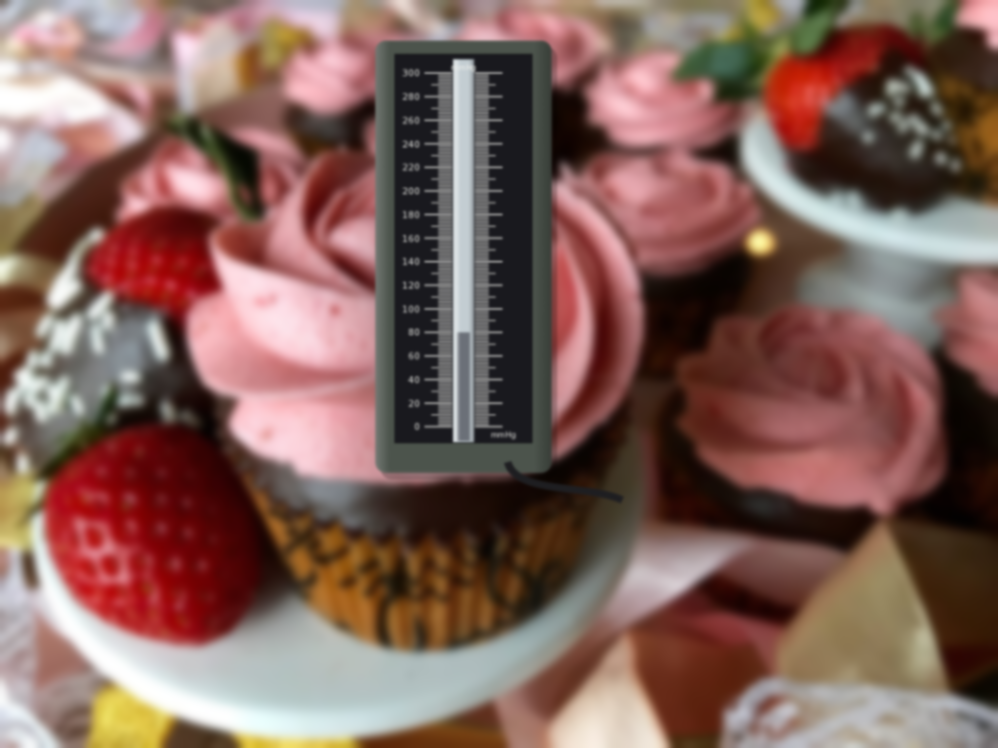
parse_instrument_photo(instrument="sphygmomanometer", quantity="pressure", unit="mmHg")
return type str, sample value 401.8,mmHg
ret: 80,mmHg
